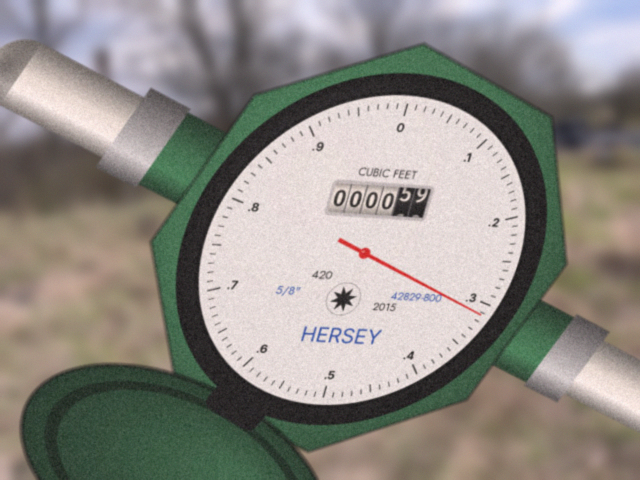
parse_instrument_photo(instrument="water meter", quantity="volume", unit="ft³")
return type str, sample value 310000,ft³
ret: 59.31,ft³
